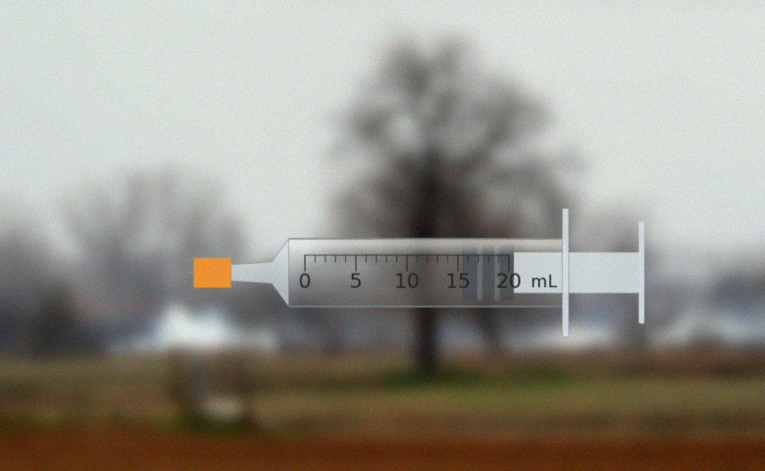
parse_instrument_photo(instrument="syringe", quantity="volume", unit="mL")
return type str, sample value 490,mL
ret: 15.5,mL
